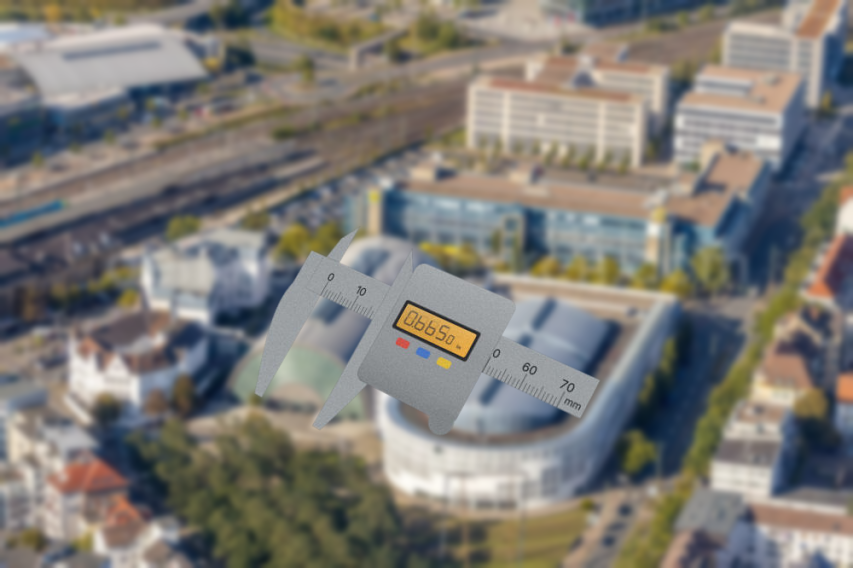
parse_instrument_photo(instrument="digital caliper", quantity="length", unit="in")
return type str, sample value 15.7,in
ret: 0.6650,in
